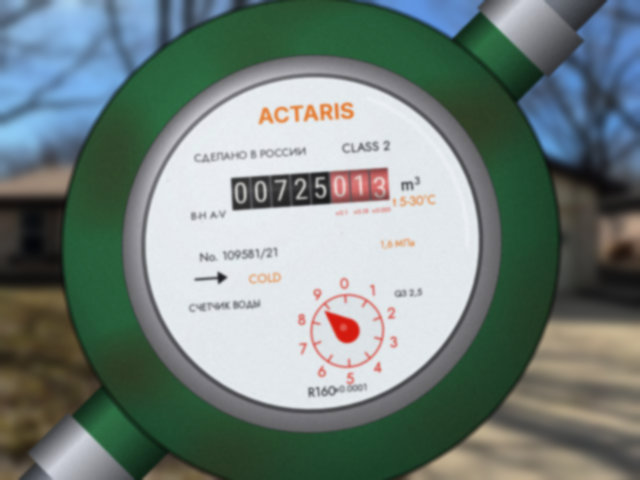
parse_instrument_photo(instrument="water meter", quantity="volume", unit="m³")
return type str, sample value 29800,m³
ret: 725.0128,m³
